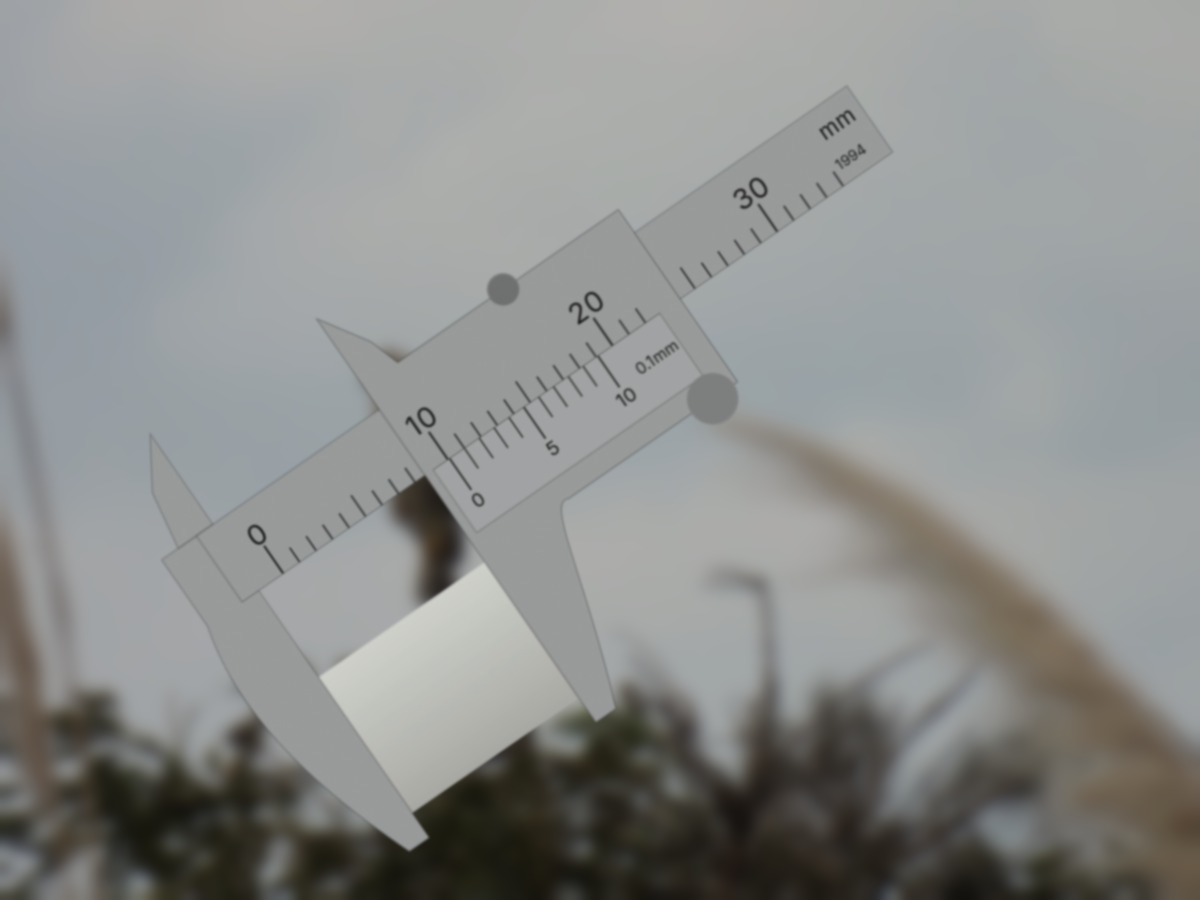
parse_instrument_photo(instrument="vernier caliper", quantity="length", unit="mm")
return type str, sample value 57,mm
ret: 10.1,mm
